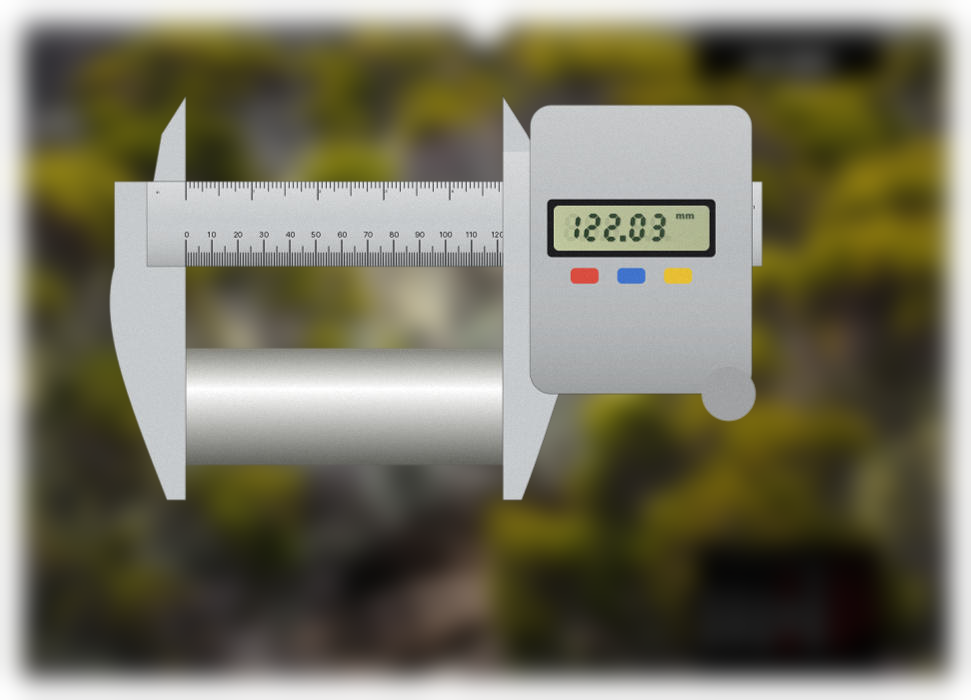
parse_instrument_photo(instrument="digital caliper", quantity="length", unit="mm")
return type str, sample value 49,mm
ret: 122.03,mm
